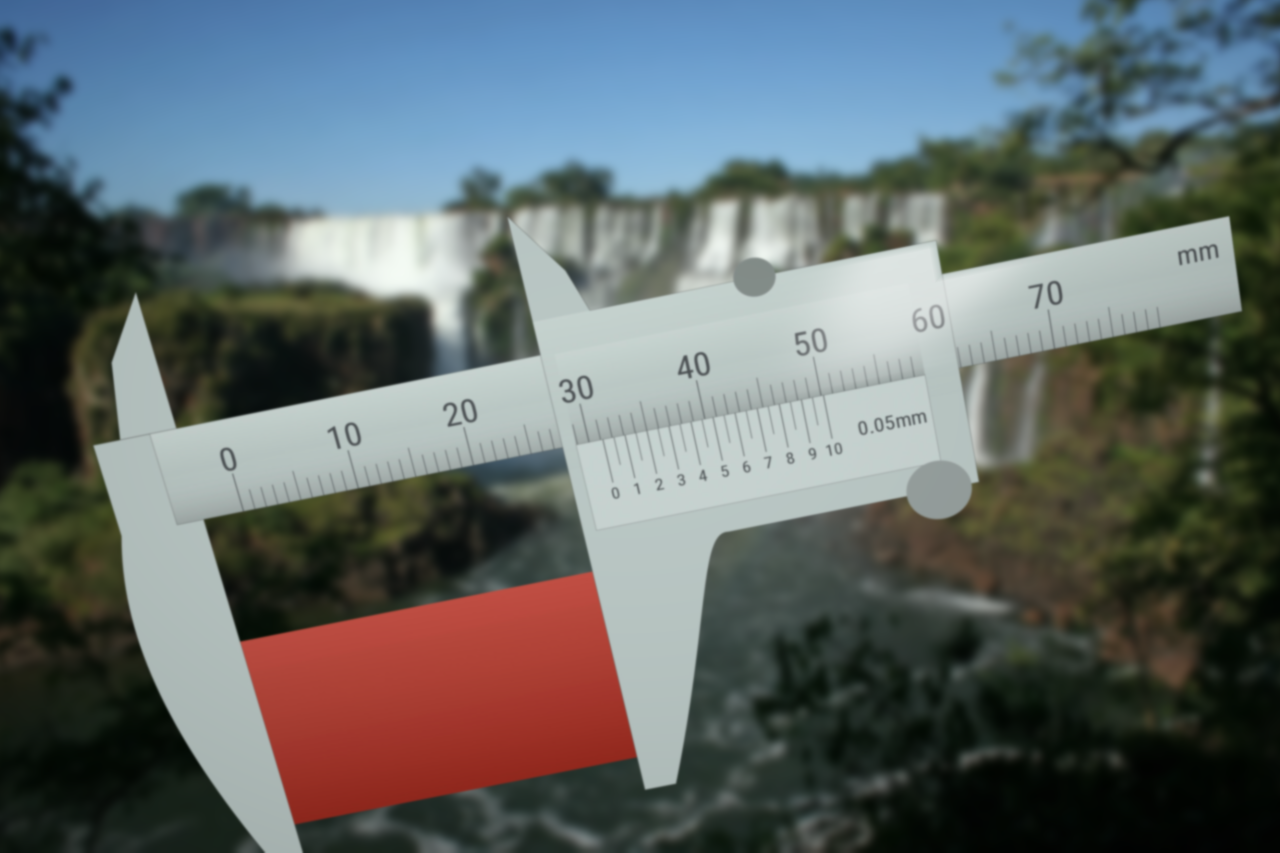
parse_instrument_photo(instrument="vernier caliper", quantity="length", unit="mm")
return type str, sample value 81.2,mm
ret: 31.2,mm
